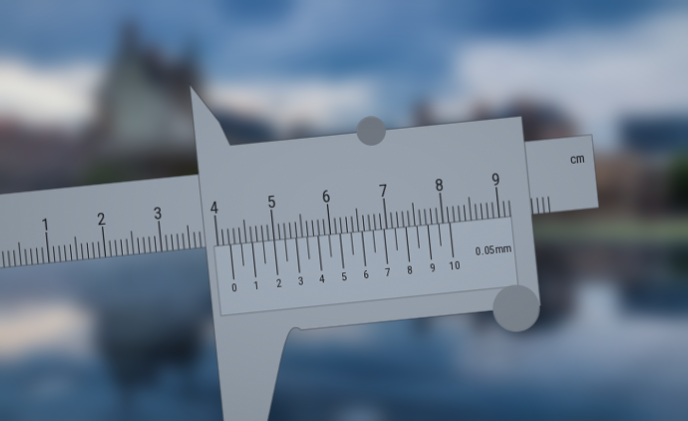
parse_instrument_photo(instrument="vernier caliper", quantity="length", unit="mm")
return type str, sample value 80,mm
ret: 42.2,mm
